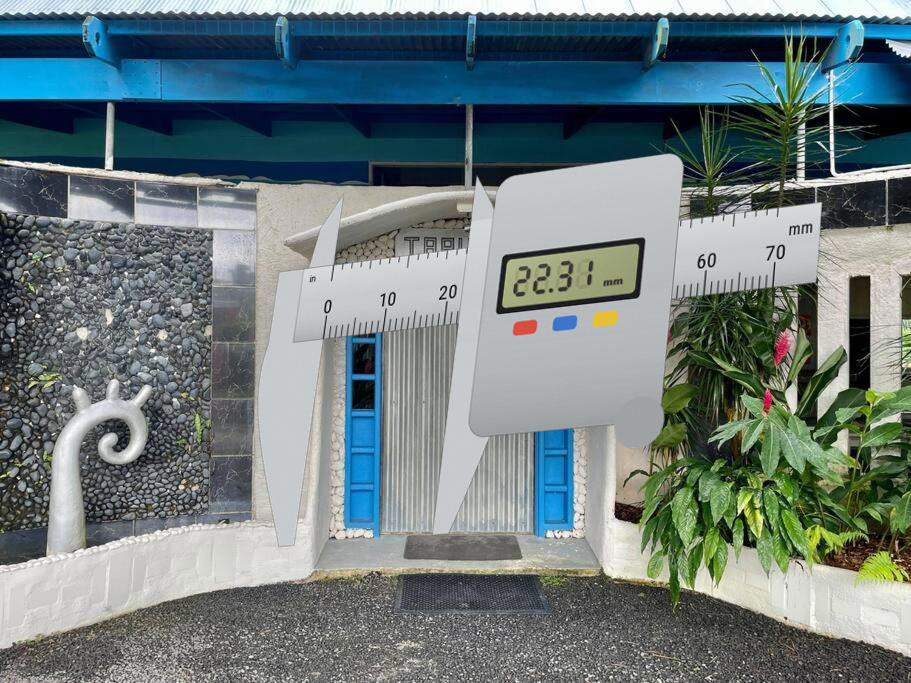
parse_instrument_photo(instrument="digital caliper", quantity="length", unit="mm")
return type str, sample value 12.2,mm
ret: 22.31,mm
